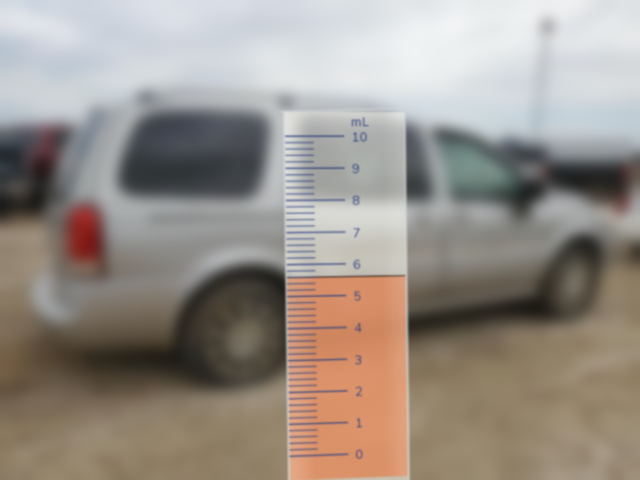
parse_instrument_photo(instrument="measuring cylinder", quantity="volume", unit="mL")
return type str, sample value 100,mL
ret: 5.6,mL
